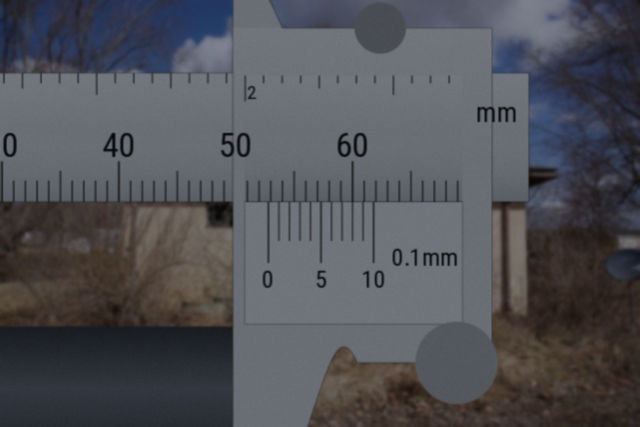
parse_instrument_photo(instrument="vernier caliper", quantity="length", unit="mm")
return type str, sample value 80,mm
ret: 52.8,mm
